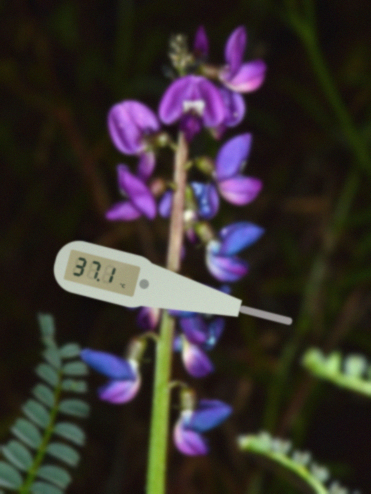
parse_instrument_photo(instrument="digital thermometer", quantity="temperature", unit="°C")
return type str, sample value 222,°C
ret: 37.1,°C
